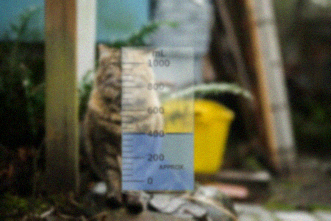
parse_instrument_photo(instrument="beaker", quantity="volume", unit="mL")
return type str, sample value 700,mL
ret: 400,mL
